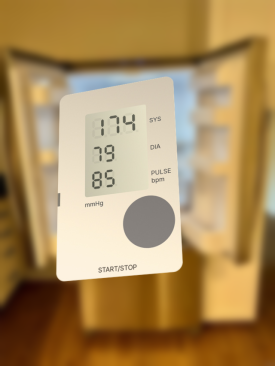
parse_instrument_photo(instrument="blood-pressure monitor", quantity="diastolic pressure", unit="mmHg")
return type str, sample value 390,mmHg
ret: 79,mmHg
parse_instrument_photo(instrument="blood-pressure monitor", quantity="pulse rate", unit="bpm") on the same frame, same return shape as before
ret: 85,bpm
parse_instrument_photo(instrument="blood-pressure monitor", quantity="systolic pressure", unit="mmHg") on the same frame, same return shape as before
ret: 174,mmHg
